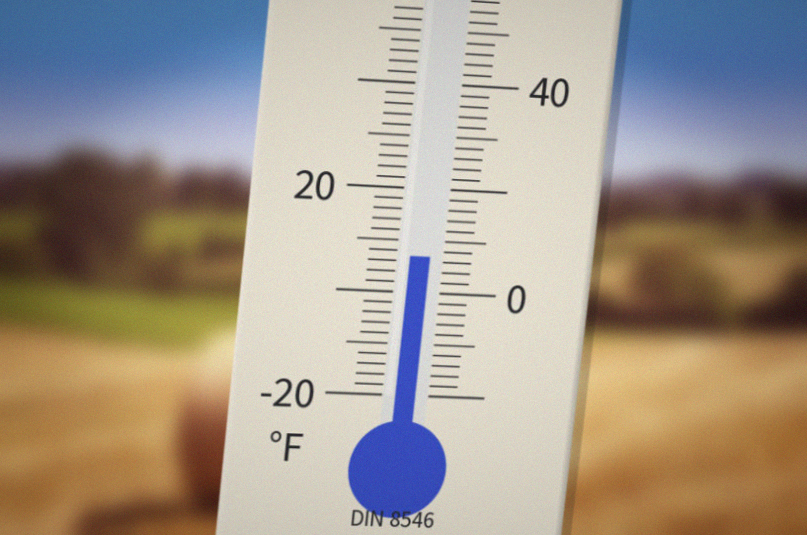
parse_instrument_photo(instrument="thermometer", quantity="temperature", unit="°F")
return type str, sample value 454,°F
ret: 7,°F
